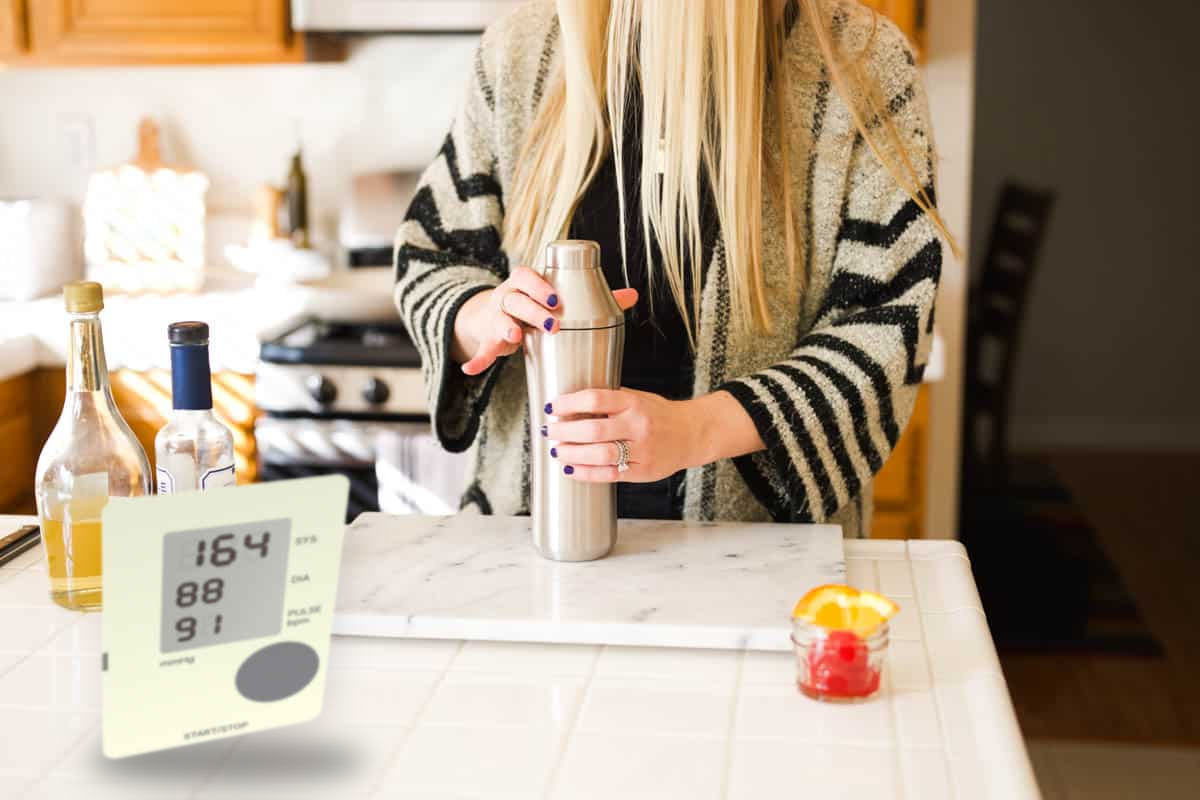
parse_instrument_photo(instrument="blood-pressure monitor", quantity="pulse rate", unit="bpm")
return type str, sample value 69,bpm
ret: 91,bpm
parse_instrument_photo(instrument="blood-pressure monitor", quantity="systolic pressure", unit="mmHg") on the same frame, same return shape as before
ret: 164,mmHg
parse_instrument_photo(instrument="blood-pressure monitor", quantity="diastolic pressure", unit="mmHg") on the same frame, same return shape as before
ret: 88,mmHg
